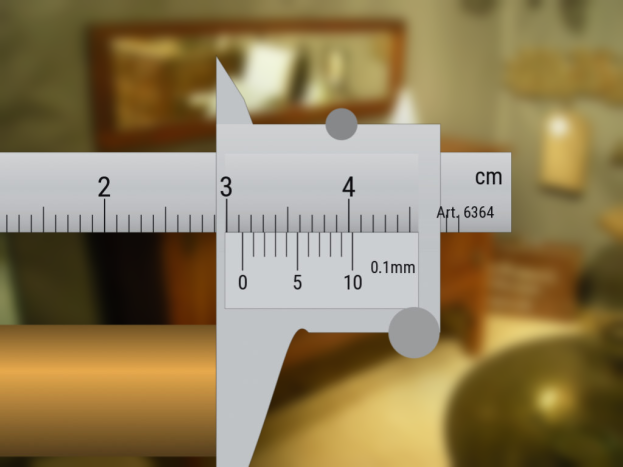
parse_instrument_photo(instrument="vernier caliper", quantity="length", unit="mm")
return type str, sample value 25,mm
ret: 31.3,mm
